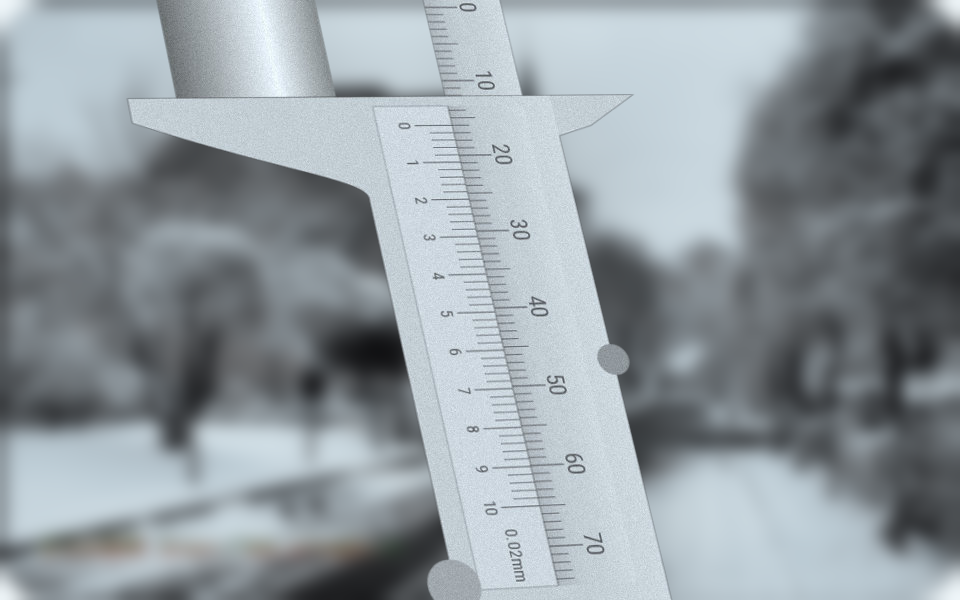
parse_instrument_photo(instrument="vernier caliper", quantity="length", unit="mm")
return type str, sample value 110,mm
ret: 16.0,mm
